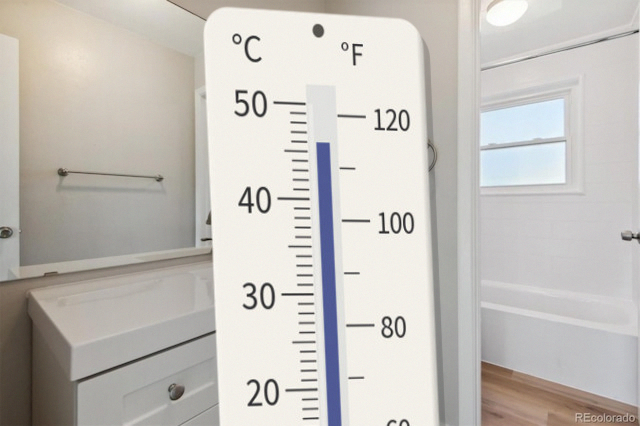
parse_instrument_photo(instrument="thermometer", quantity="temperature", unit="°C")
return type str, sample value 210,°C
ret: 46,°C
